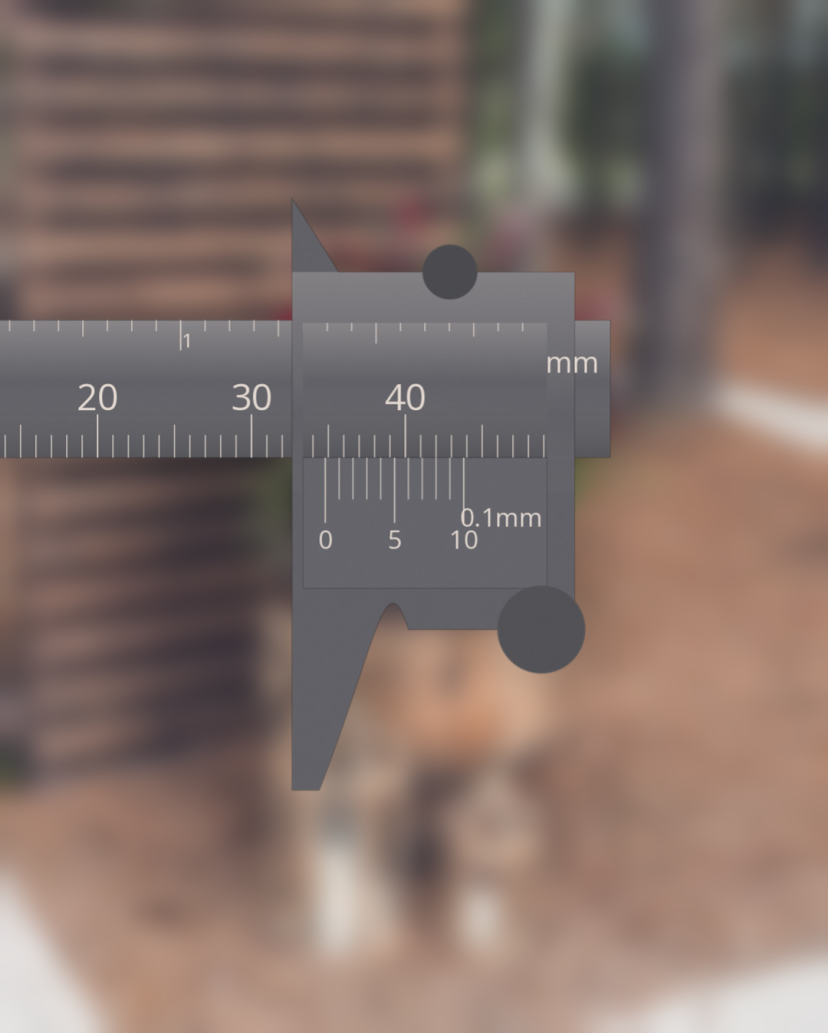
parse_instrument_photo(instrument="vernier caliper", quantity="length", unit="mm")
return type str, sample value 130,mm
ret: 34.8,mm
